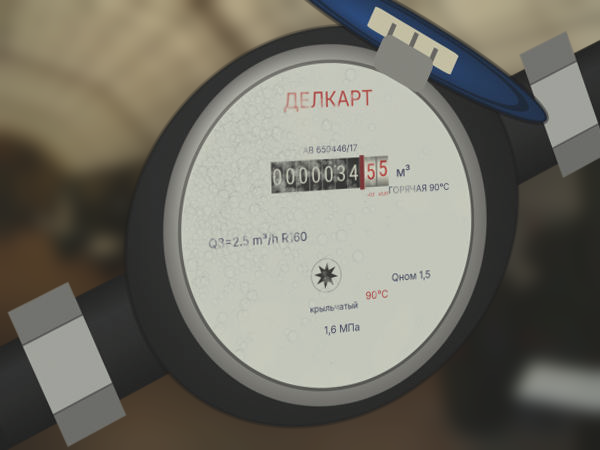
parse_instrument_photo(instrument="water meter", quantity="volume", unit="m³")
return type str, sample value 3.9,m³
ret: 34.55,m³
